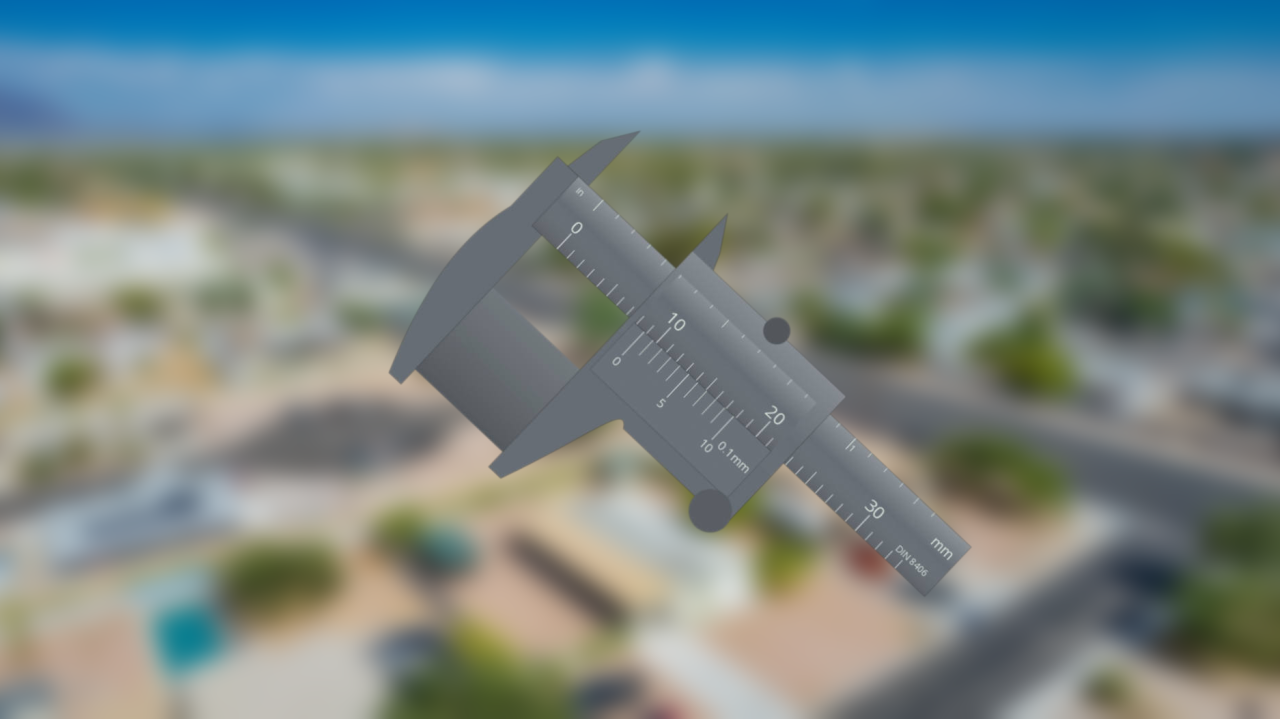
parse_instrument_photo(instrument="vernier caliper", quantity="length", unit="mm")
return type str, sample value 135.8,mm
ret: 8.8,mm
